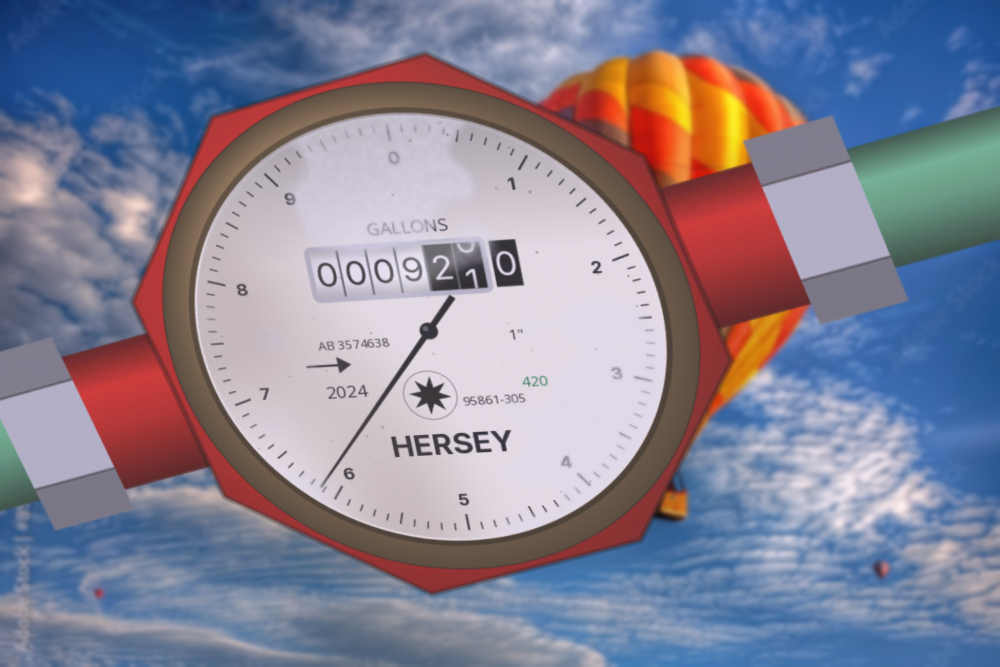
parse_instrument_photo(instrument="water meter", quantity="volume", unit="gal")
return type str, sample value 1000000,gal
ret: 9206.1,gal
